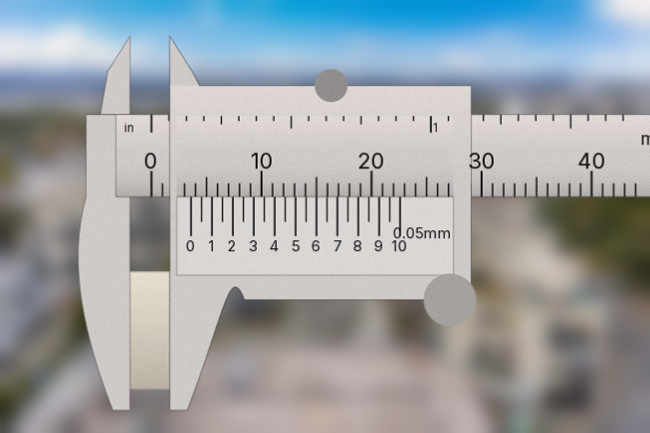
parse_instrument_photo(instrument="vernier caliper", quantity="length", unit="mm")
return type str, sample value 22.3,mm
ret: 3.6,mm
